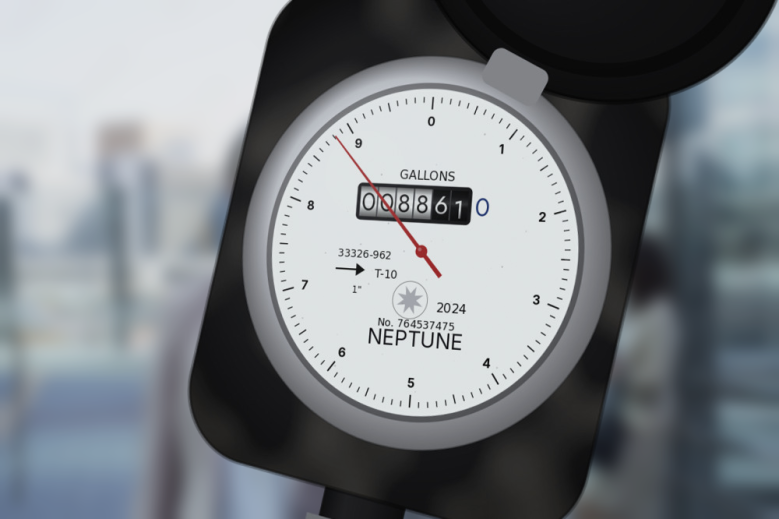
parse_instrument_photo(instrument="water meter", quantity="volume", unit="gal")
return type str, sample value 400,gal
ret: 88608.8,gal
